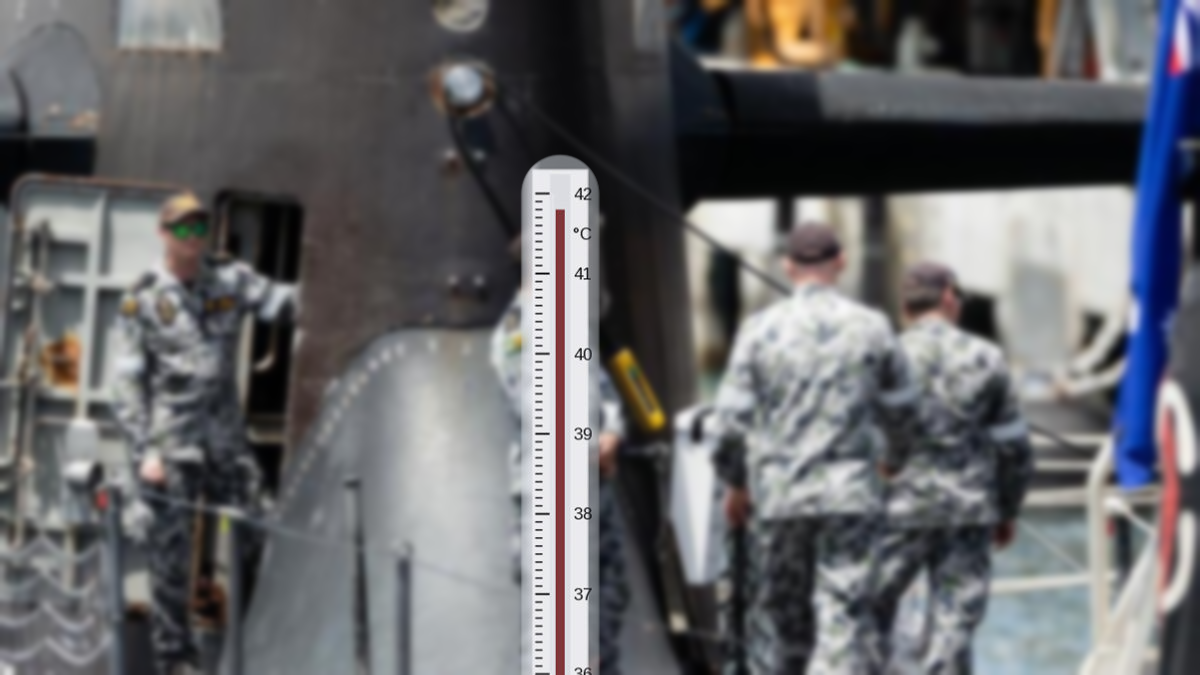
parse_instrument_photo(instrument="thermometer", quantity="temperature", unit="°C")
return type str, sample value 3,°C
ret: 41.8,°C
